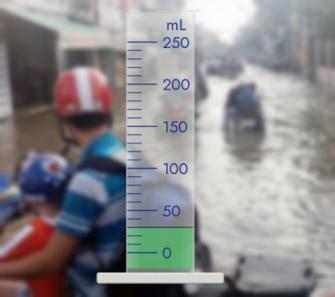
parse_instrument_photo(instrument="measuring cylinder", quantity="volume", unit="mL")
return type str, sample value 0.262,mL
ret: 30,mL
